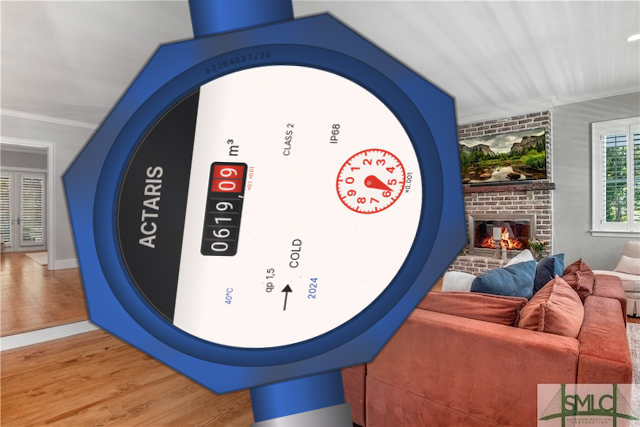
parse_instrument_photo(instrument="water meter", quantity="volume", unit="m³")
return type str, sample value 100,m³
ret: 619.095,m³
